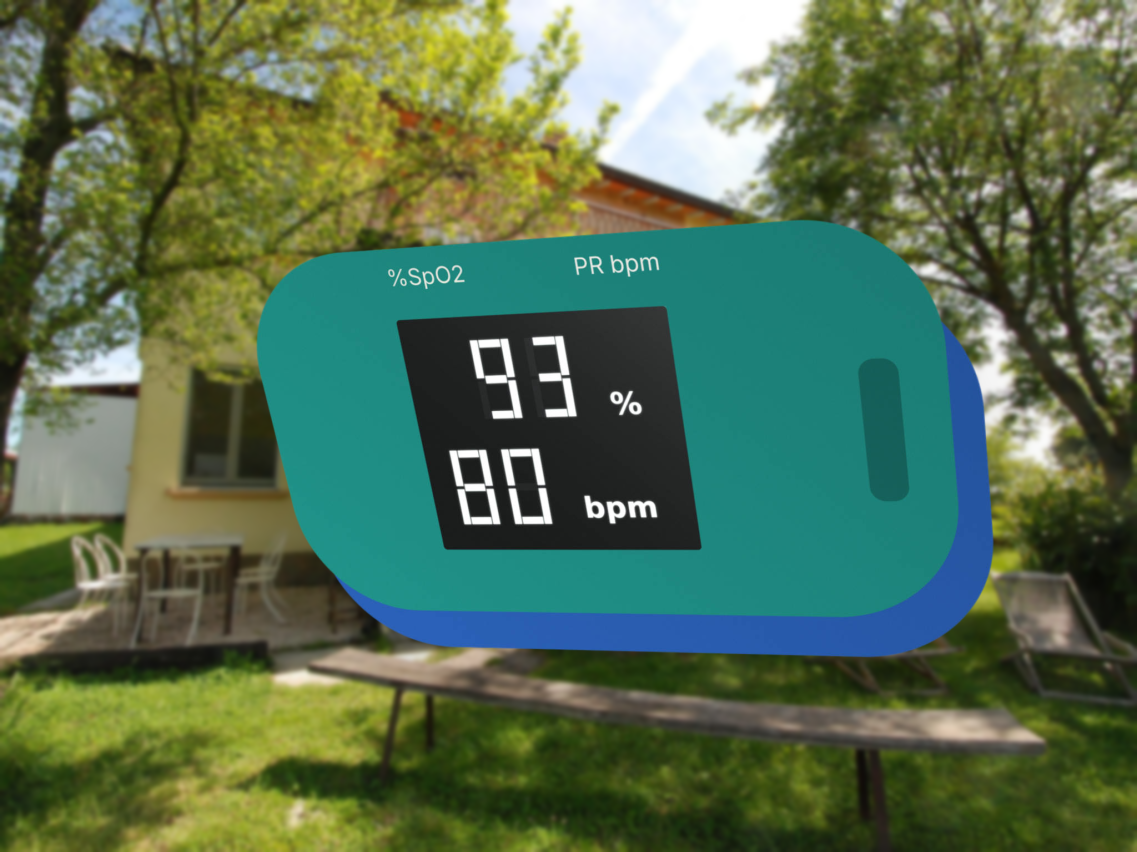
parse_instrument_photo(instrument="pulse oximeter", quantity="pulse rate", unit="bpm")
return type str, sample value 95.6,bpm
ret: 80,bpm
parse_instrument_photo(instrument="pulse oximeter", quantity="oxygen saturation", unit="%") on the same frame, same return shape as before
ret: 93,%
